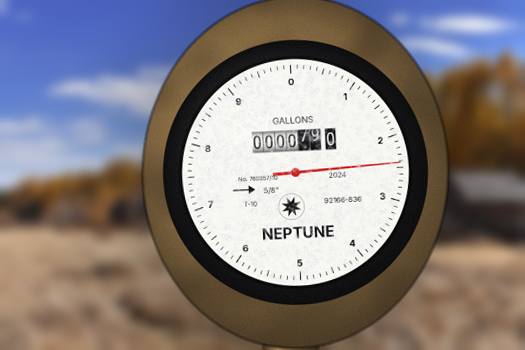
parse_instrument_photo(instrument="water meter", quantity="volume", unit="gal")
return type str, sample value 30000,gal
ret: 792.4,gal
